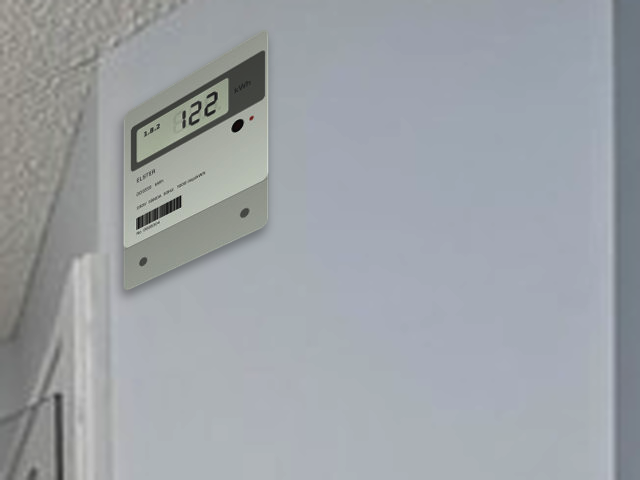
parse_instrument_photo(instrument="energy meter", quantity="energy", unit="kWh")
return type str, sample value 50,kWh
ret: 122,kWh
